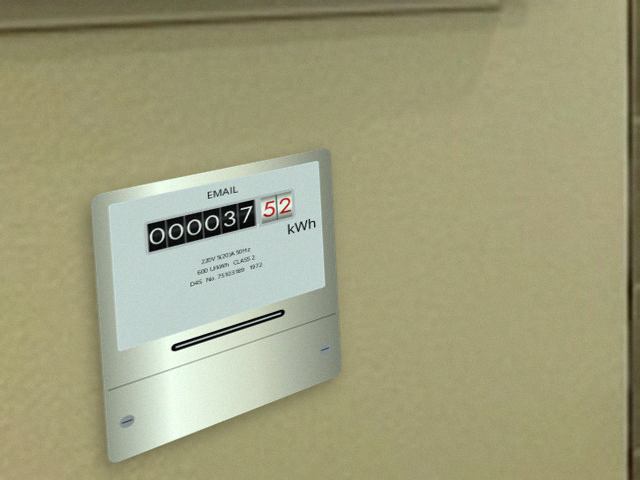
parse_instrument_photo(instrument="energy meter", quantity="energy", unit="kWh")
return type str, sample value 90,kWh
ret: 37.52,kWh
